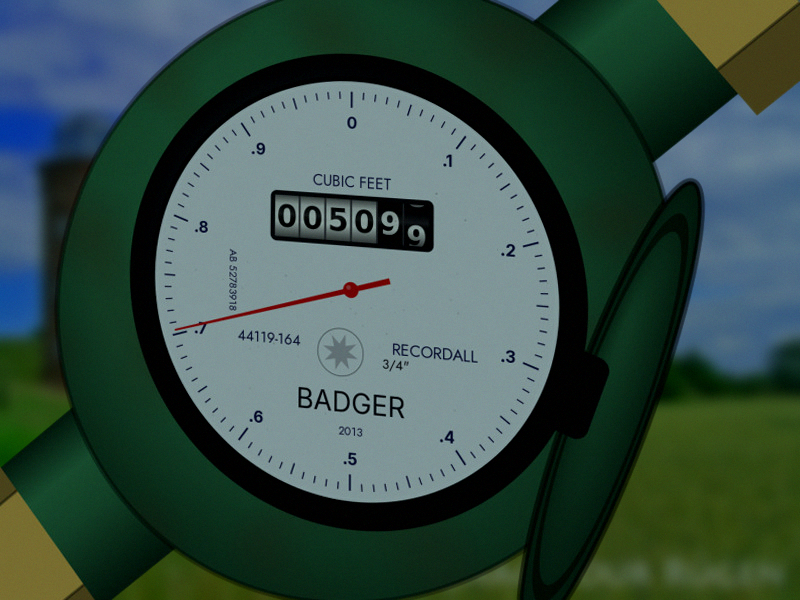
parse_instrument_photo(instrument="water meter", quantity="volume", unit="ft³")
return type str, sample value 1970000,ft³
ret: 5098.70,ft³
